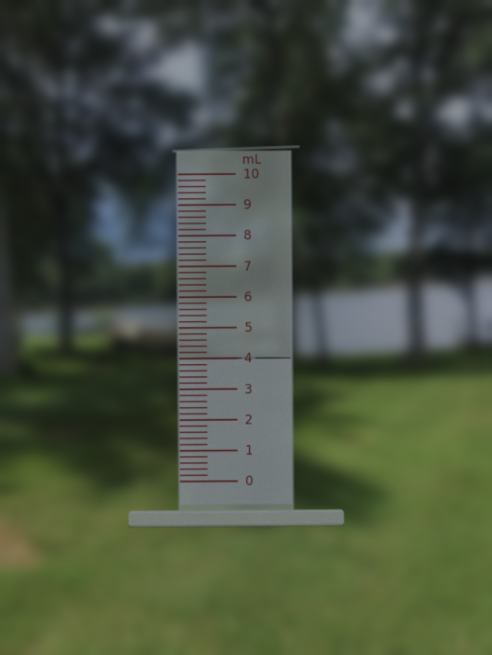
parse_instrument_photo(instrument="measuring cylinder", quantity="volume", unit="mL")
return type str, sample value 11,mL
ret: 4,mL
